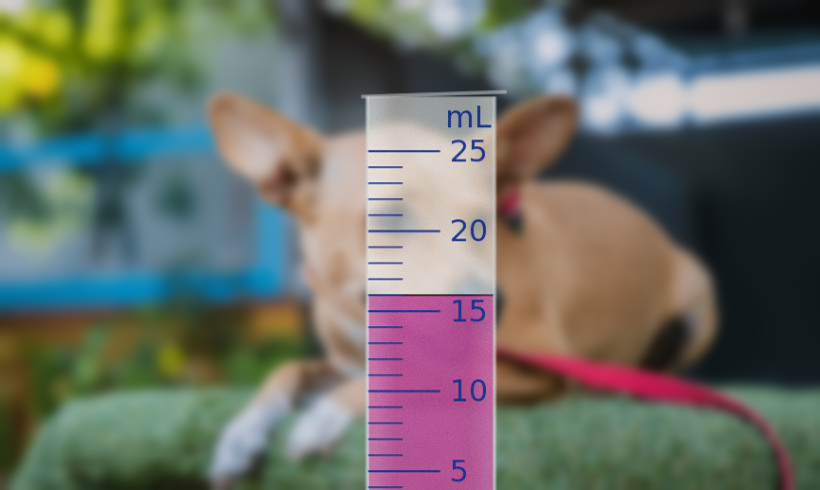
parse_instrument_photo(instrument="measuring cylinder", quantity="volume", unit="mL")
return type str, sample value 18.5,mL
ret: 16,mL
